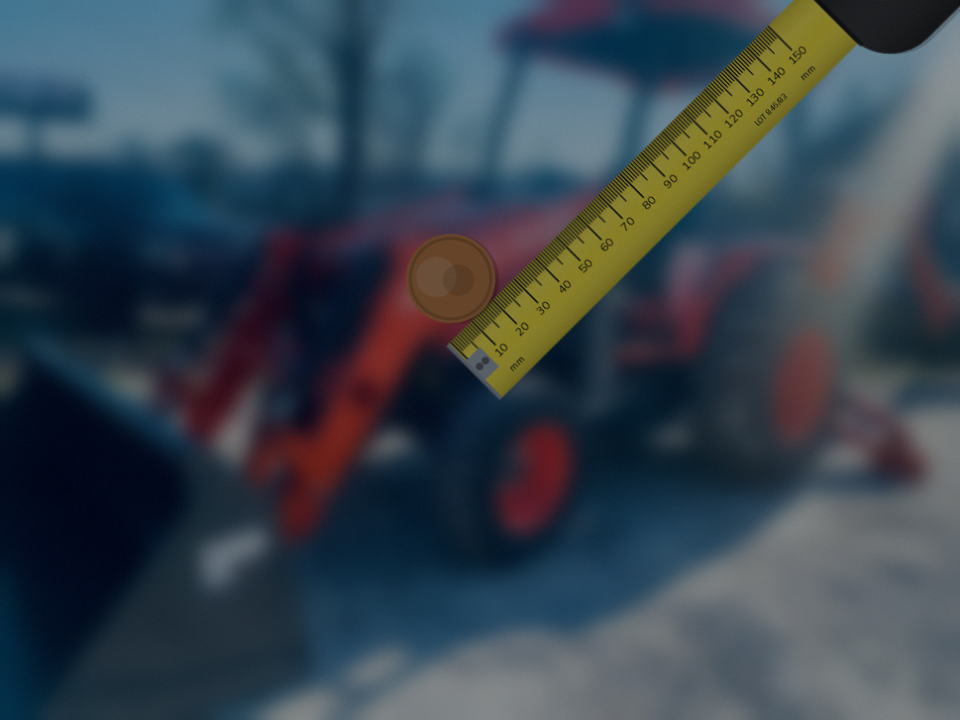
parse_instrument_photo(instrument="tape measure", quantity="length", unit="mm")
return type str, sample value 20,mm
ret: 30,mm
